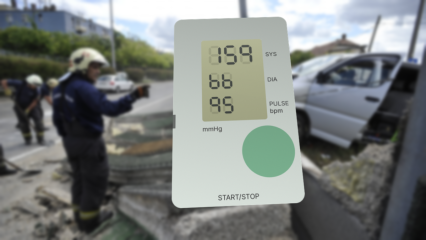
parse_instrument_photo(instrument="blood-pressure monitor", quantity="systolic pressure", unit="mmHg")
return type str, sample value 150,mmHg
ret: 159,mmHg
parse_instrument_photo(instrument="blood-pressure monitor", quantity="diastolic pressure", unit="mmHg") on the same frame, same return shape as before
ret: 66,mmHg
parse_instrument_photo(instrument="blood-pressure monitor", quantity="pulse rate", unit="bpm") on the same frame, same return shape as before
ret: 95,bpm
